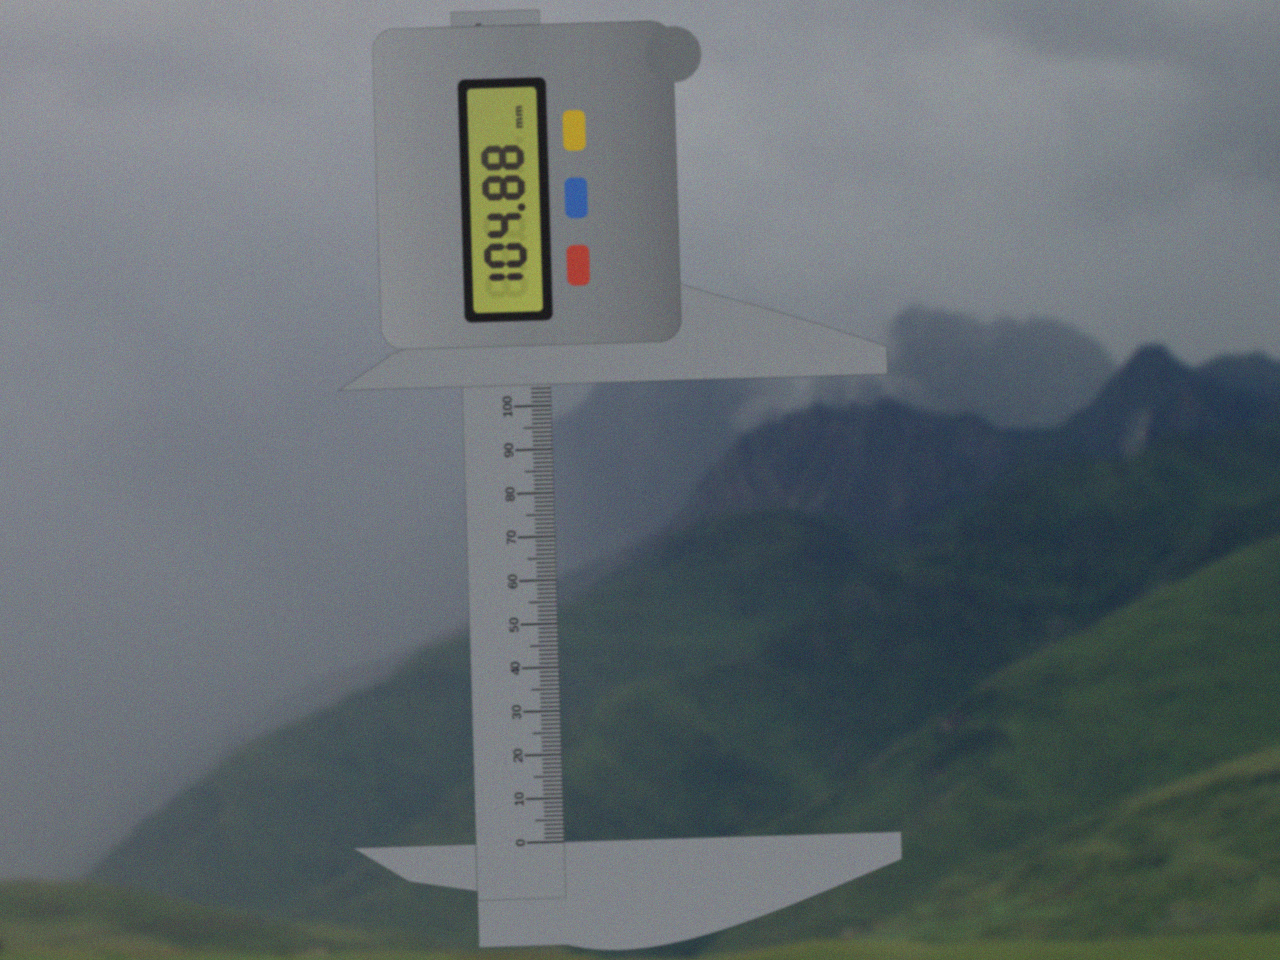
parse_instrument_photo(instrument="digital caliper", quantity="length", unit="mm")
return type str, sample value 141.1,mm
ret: 104.88,mm
